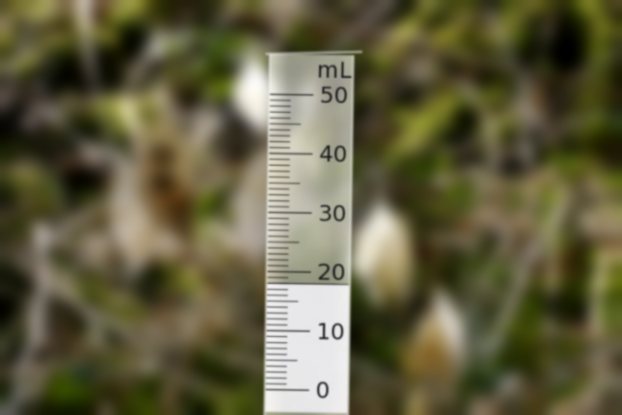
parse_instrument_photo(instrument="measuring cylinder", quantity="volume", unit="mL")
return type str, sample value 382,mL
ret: 18,mL
